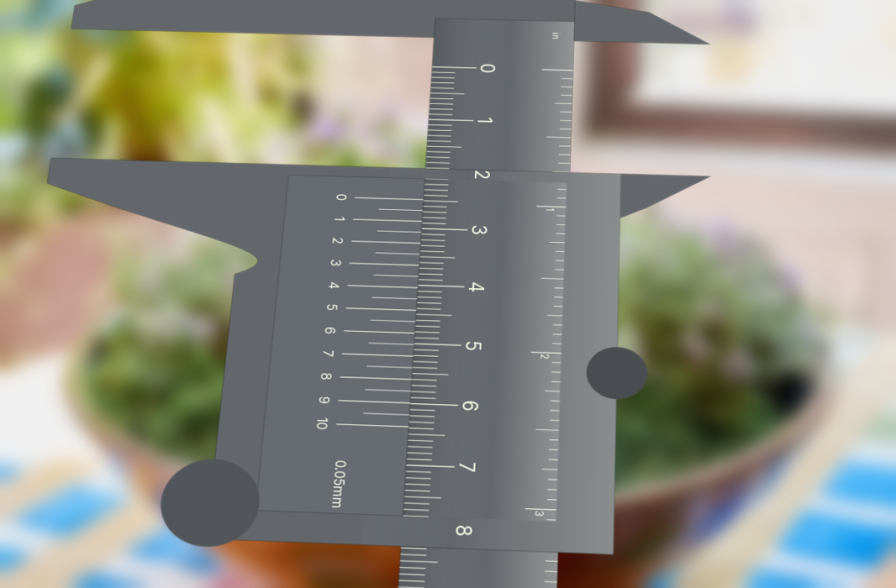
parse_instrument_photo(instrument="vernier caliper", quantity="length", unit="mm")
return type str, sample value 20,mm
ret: 24.8,mm
